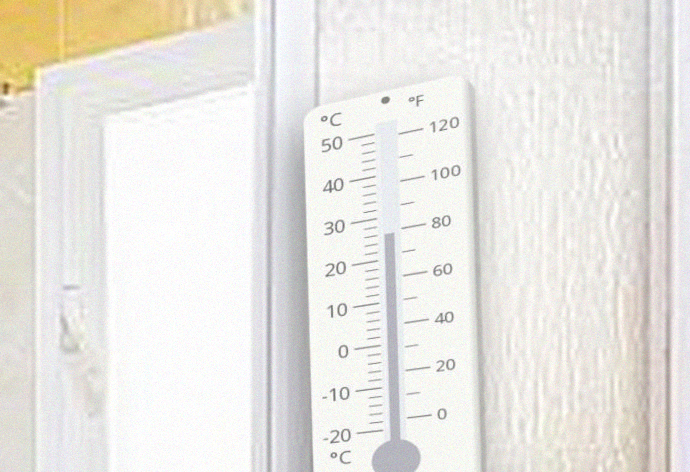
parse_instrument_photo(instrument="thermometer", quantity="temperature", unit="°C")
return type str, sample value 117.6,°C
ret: 26,°C
